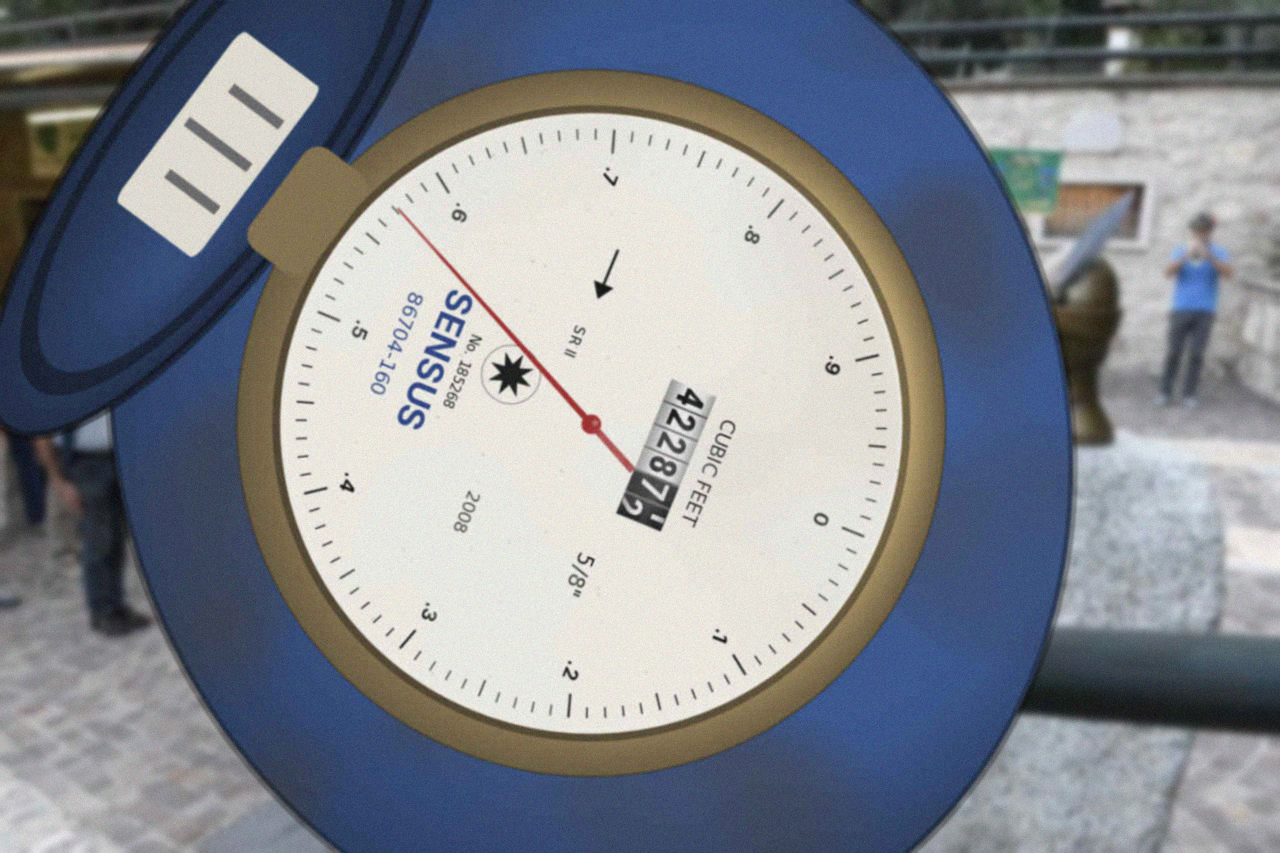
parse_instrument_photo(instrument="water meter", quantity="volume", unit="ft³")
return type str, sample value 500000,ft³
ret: 422871.57,ft³
